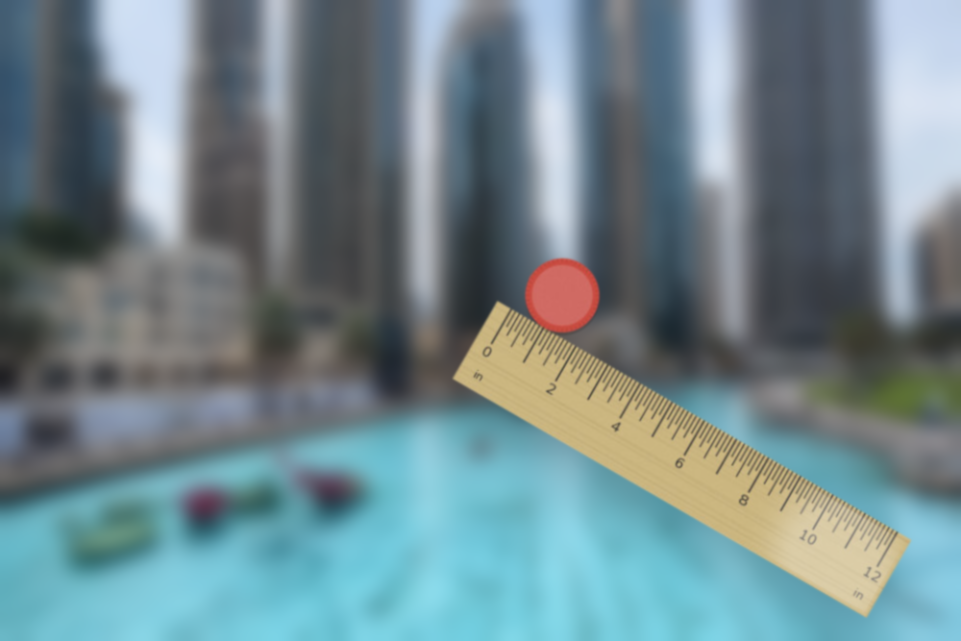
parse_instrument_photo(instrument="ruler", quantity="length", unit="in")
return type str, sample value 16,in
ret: 2,in
